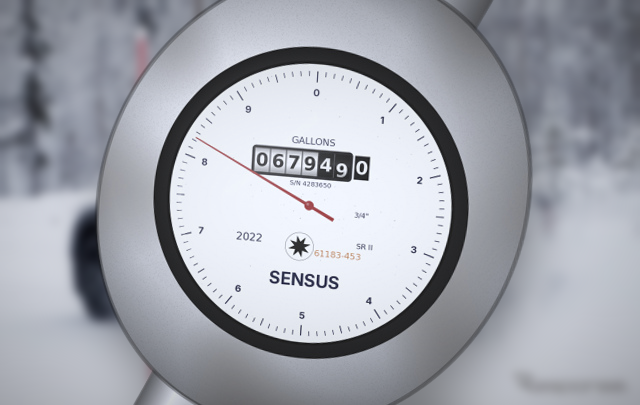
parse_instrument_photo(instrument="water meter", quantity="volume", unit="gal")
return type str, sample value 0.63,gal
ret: 679488.2,gal
